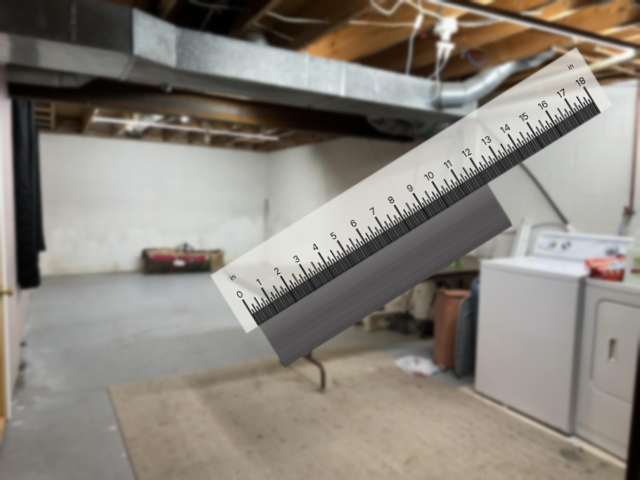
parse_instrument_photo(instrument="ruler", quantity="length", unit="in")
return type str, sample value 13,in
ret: 12,in
